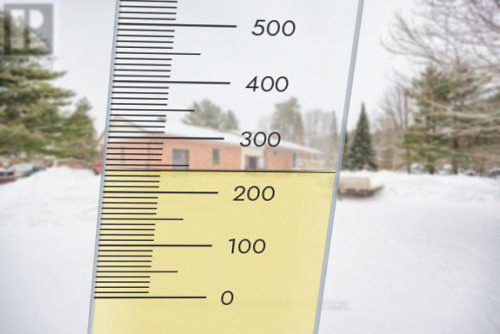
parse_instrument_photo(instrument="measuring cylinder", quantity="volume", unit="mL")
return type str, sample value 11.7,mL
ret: 240,mL
